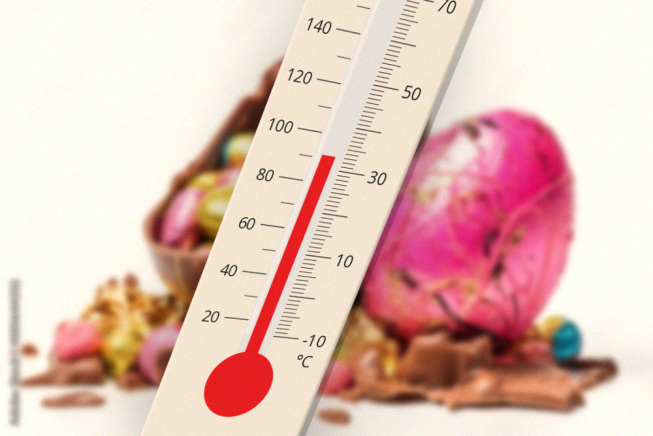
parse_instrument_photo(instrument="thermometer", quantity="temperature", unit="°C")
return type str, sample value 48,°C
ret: 33,°C
